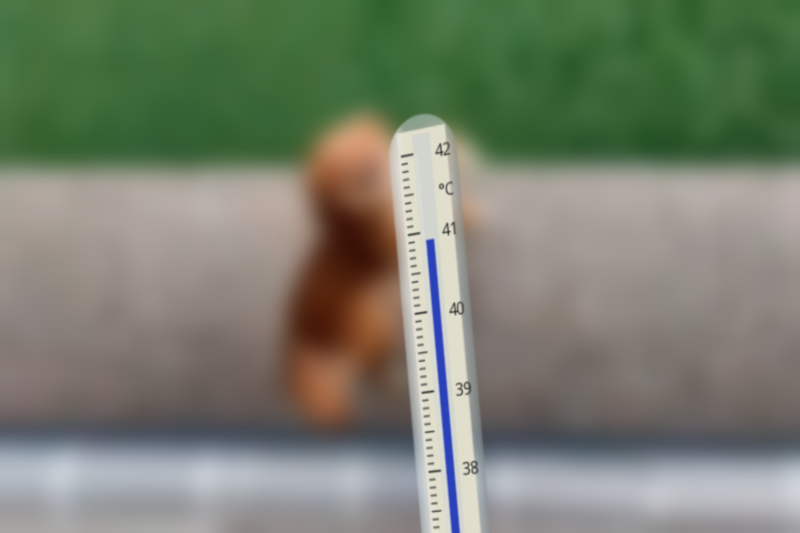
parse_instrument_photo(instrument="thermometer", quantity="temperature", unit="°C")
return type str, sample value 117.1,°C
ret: 40.9,°C
